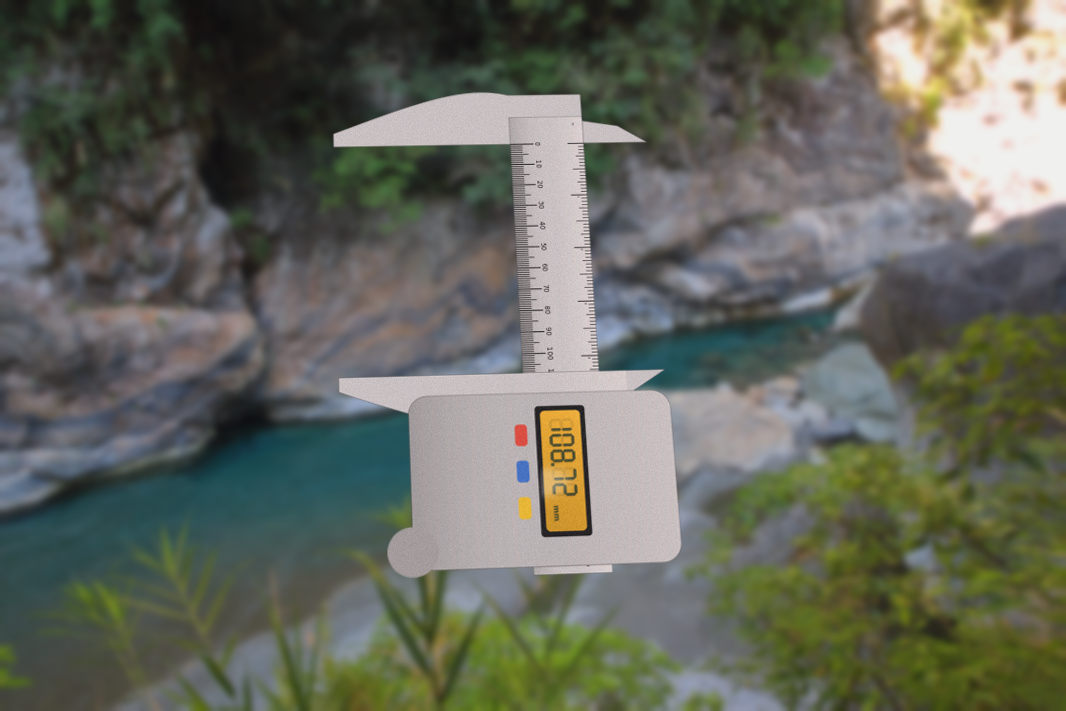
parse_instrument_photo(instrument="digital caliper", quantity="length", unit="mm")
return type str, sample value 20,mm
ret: 108.72,mm
